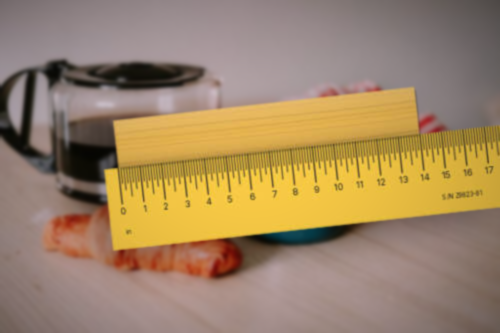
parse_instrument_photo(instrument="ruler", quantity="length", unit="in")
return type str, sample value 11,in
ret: 14,in
